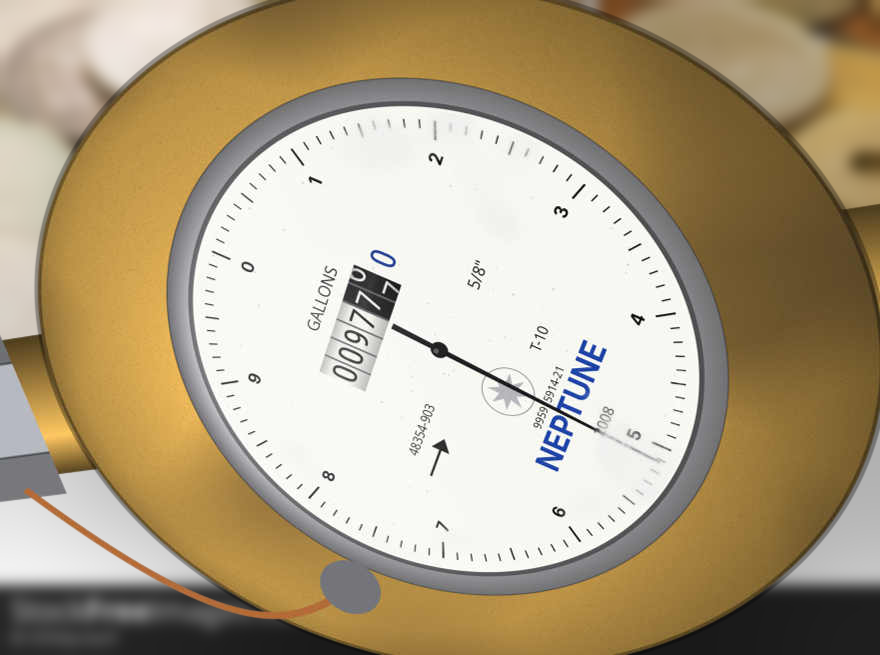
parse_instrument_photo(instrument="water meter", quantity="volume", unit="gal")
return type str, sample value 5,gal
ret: 97765.1,gal
